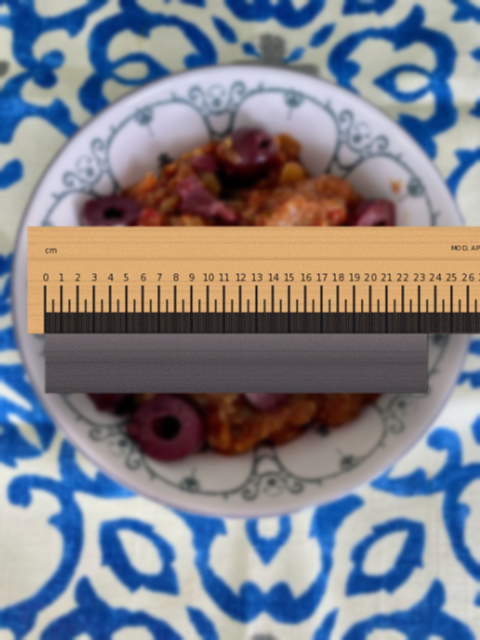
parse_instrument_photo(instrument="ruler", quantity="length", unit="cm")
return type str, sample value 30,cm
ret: 23.5,cm
